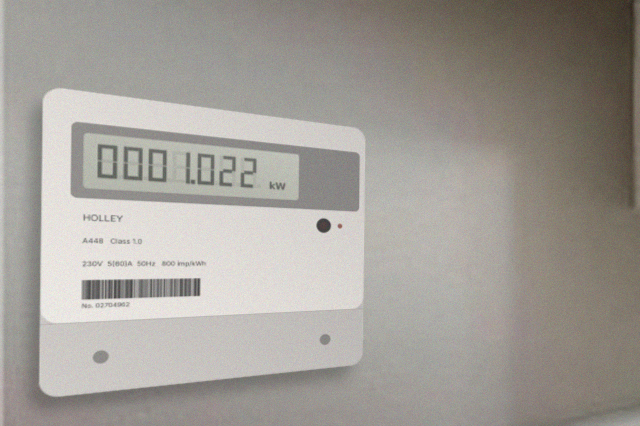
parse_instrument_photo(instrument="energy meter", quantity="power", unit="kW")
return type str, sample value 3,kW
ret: 1.022,kW
